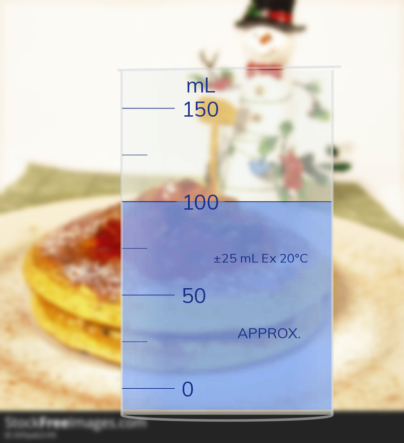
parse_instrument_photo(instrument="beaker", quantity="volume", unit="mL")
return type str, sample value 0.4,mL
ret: 100,mL
